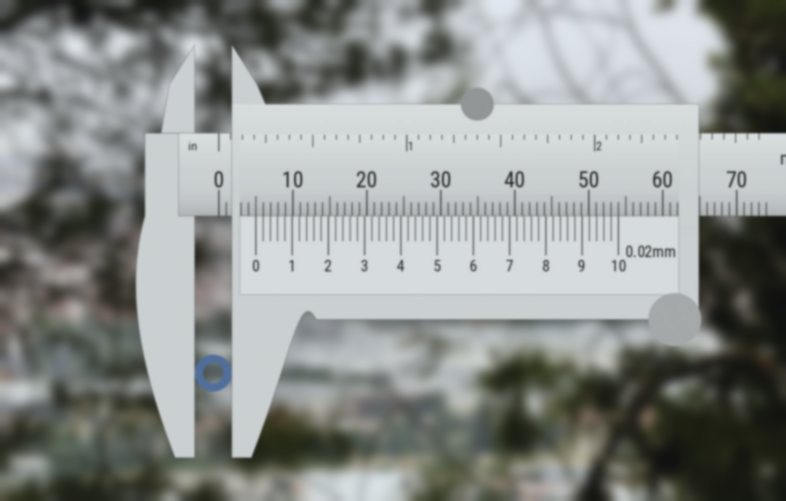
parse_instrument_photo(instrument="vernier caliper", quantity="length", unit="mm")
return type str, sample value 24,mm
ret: 5.0,mm
